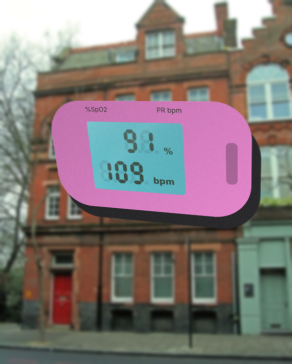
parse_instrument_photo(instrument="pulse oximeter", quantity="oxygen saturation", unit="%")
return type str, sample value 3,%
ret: 91,%
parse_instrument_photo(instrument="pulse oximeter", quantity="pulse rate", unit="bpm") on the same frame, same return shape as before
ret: 109,bpm
